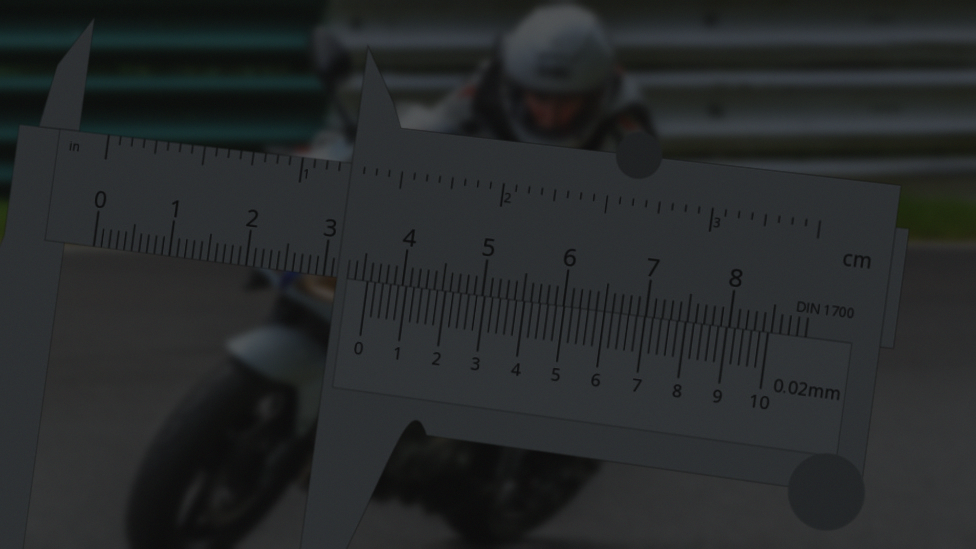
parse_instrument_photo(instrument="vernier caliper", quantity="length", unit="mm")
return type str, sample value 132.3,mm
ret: 35.6,mm
